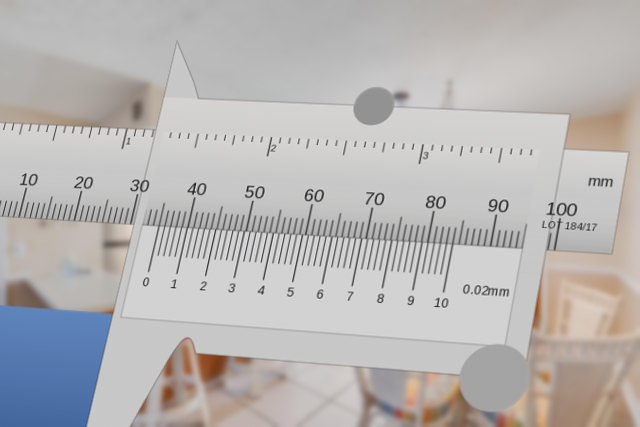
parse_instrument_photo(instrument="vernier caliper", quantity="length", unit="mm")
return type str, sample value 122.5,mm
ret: 35.0,mm
